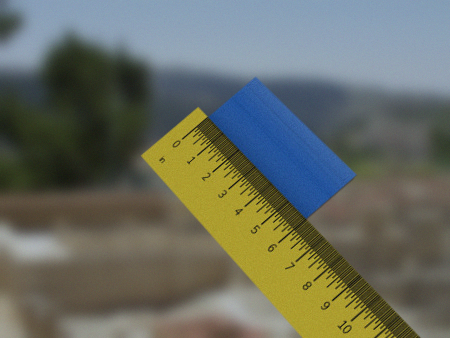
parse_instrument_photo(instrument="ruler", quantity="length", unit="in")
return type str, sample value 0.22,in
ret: 6,in
